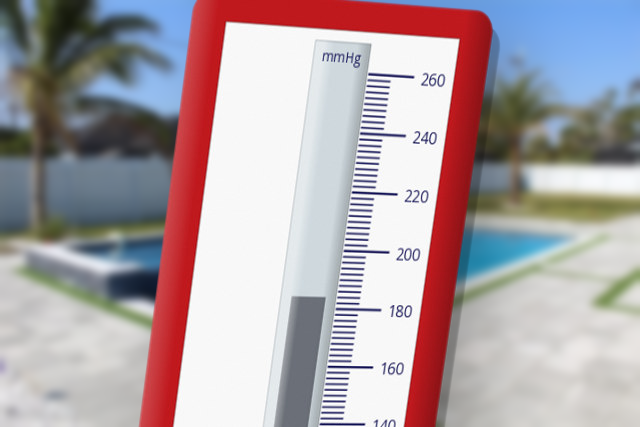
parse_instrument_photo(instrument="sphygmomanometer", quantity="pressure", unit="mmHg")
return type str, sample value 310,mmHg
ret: 184,mmHg
